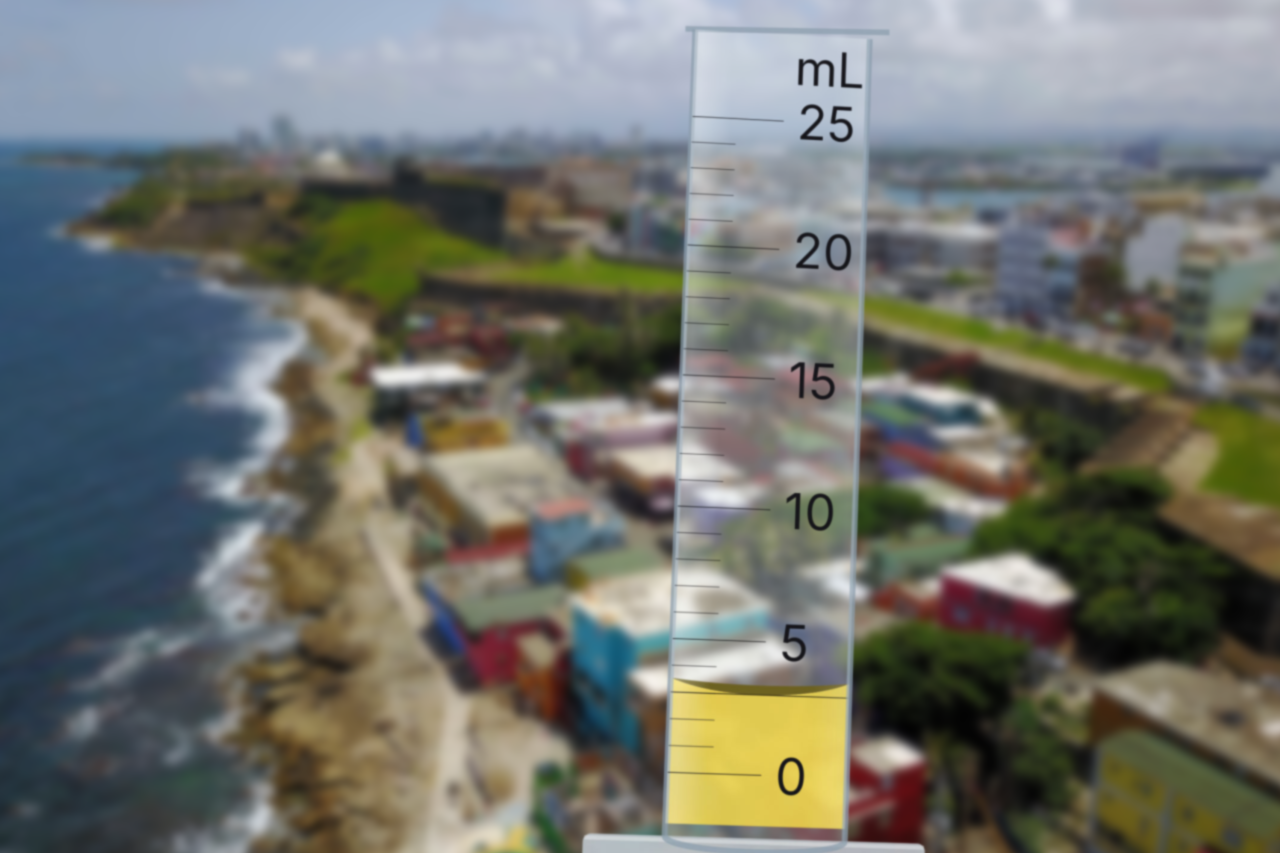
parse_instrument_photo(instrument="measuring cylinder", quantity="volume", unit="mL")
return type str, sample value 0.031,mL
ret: 3,mL
